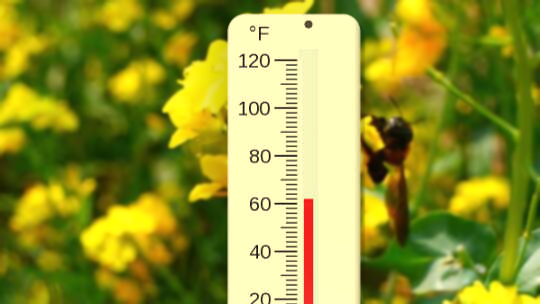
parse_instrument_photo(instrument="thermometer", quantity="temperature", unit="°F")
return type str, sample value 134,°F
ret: 62,°F
